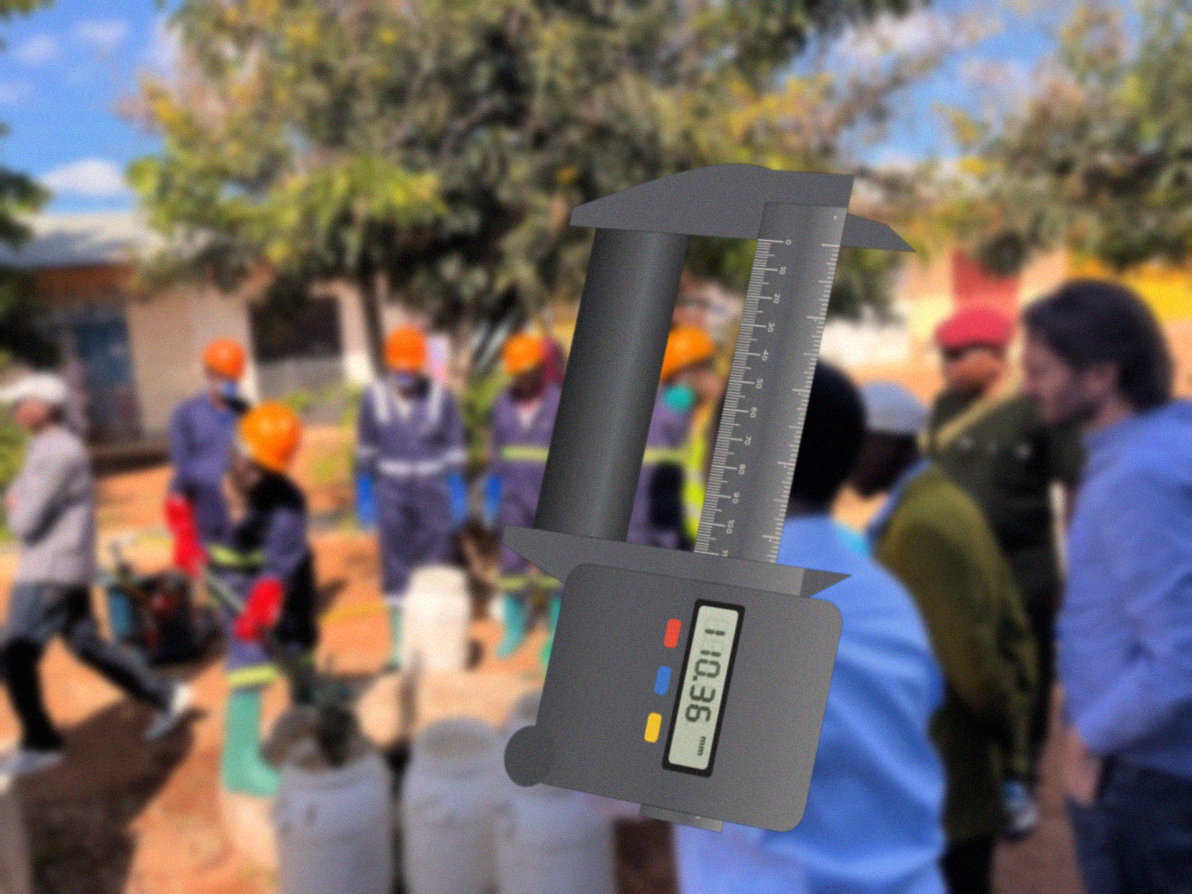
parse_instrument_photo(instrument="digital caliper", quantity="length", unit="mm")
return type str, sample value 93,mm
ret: 110.36,mm
